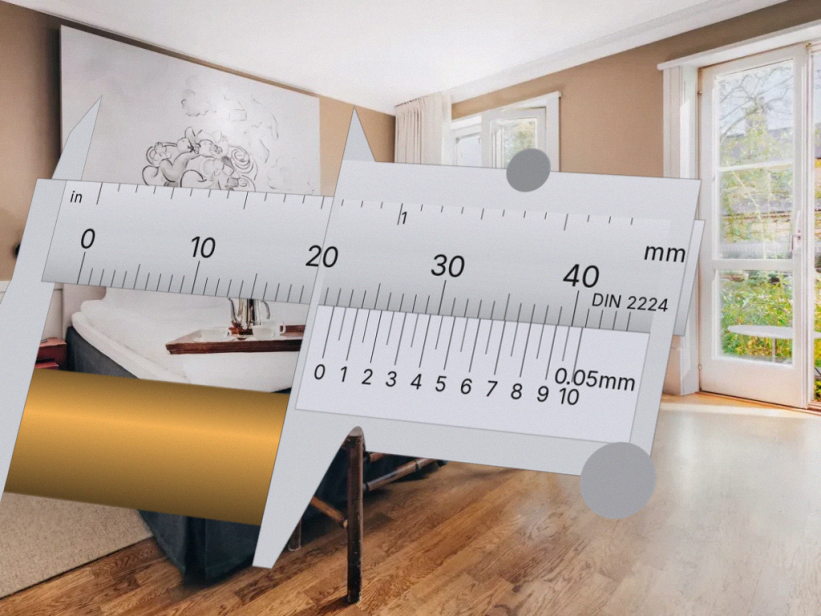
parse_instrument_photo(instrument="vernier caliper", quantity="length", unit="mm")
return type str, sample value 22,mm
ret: 21.8,mm
